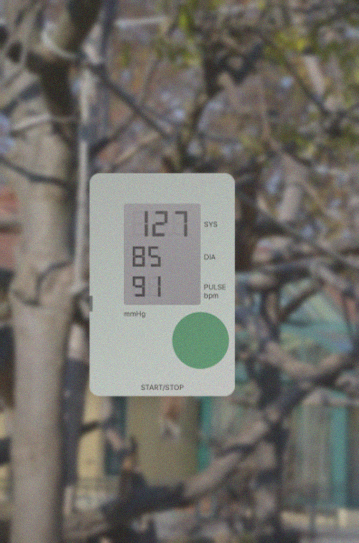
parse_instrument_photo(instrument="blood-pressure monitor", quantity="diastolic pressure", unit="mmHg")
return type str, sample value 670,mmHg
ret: 85,mmHg
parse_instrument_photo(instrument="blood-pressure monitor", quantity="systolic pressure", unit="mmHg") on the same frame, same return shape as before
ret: 127,mmHg
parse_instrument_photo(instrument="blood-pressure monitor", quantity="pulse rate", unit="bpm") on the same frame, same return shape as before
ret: 91,bpm
